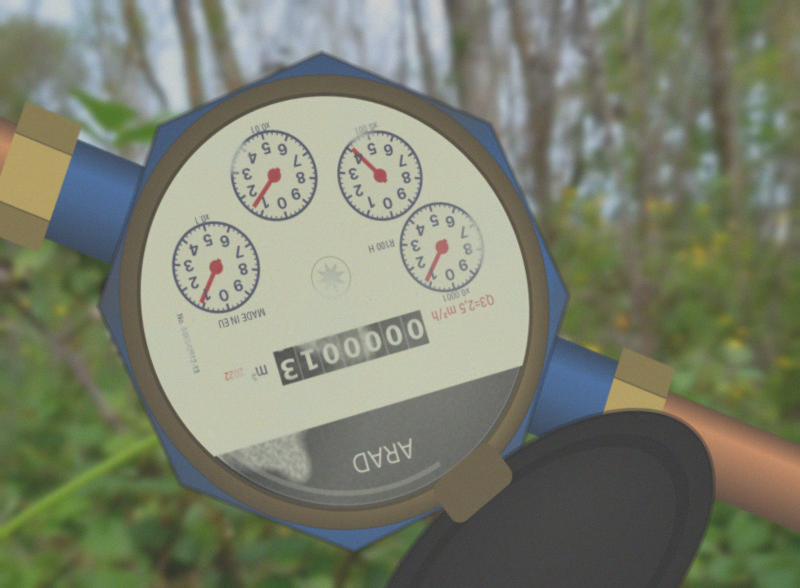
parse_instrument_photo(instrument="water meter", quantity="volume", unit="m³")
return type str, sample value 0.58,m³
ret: 13.1141,m³
